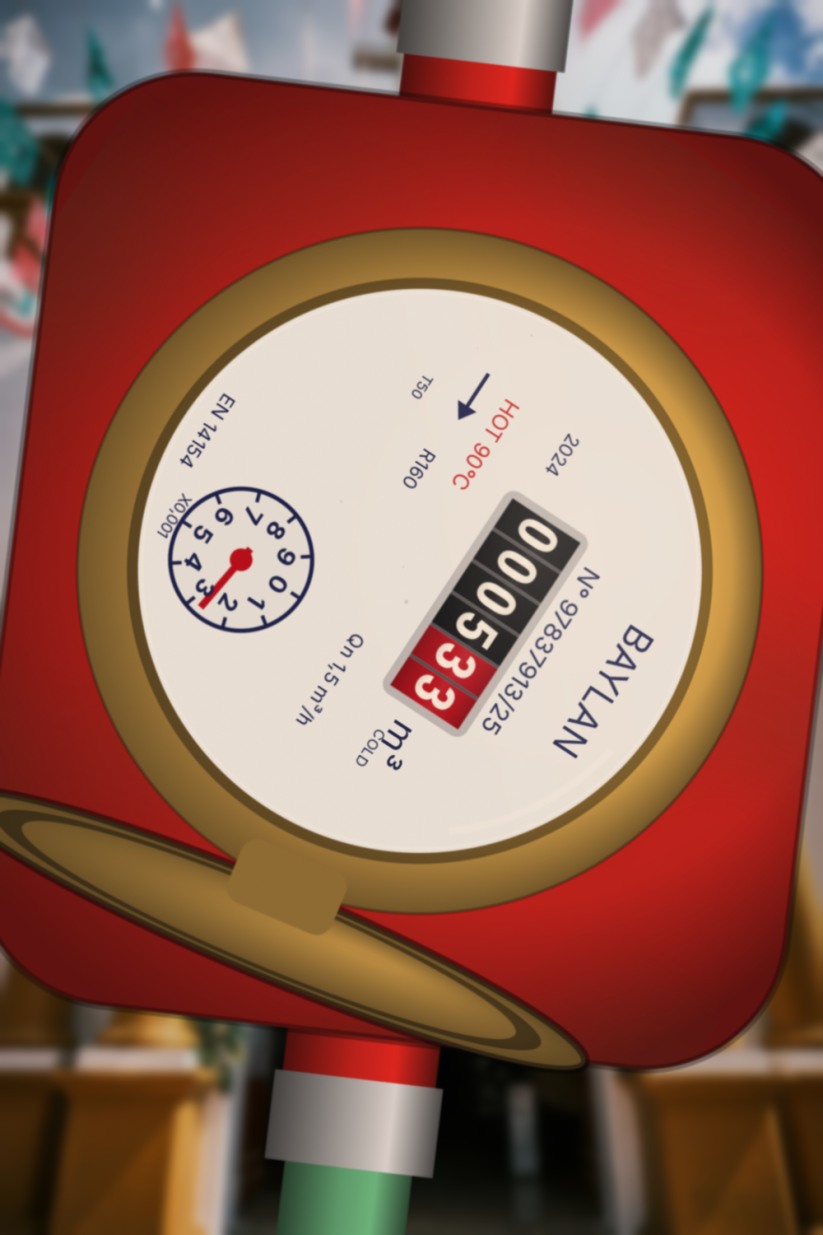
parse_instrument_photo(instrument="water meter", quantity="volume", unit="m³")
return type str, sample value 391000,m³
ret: 5.332,m³
